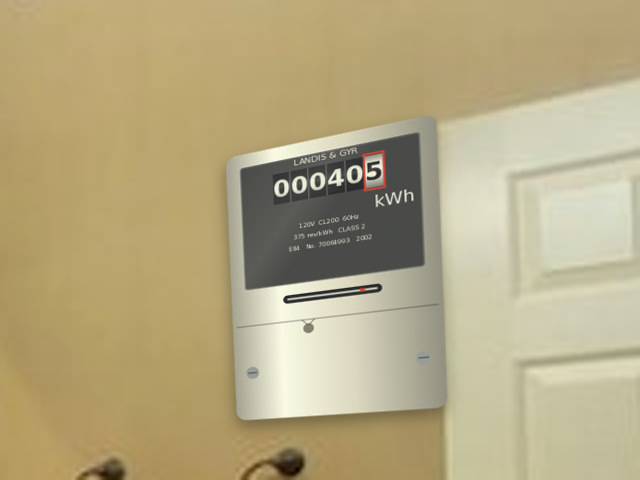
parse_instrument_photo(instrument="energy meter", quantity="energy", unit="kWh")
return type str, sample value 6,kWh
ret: 40.5,kWh
